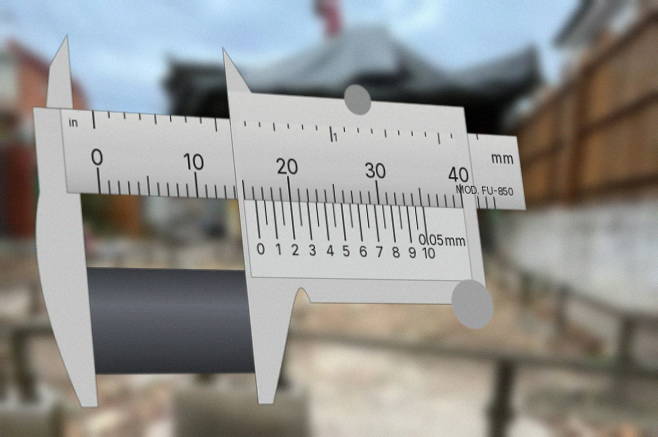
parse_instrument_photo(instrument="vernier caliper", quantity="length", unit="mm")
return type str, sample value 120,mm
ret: 16.2,mm
